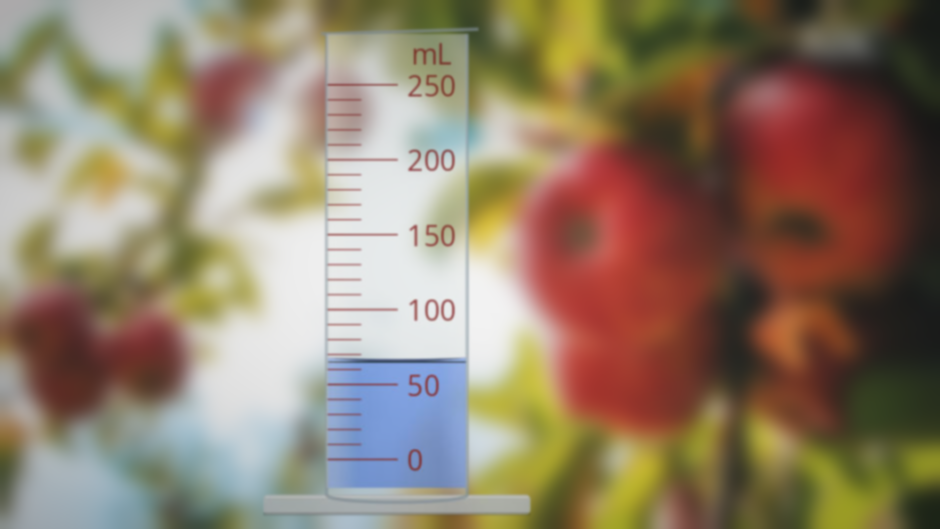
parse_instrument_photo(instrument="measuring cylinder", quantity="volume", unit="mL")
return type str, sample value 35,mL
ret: 65,mL
